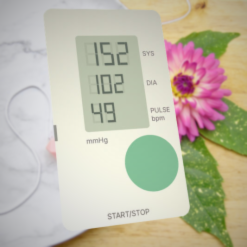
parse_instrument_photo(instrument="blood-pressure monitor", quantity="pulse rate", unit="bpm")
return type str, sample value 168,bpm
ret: 49,bpm
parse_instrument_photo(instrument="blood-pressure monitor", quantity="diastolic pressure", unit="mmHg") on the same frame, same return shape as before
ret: 102,mmHg
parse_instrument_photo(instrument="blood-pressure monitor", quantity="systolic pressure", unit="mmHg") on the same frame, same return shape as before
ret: 152,mmHg
